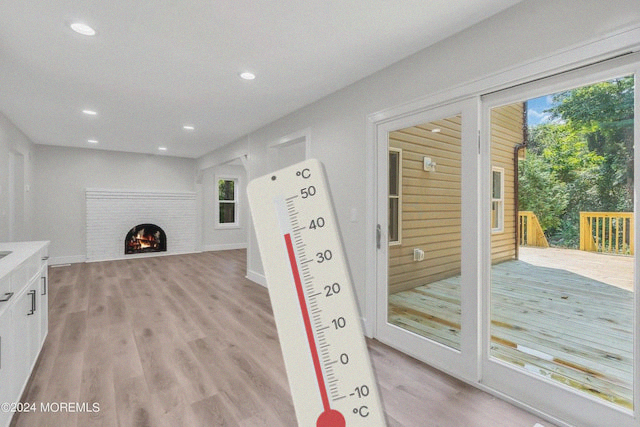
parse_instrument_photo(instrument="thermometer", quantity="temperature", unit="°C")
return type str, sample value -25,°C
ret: 40,°C
